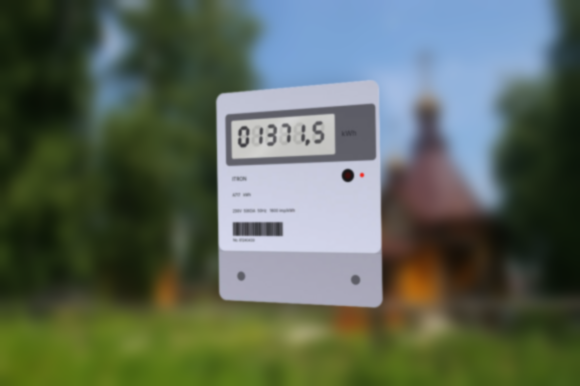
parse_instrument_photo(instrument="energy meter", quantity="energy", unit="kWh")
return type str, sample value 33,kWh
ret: 1371.5,kWh
